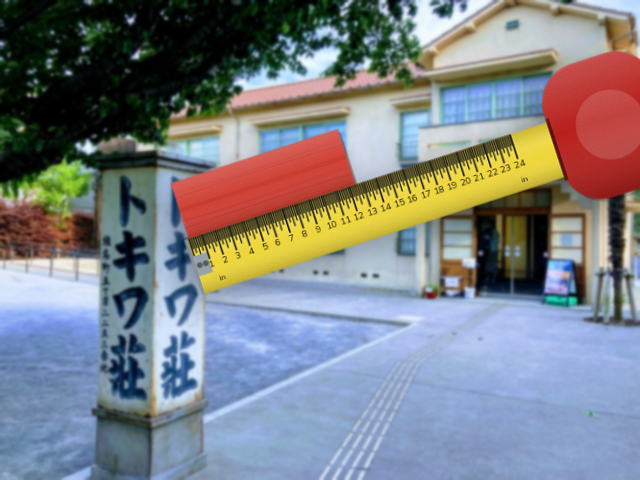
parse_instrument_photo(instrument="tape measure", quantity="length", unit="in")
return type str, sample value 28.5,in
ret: 12.5,in
